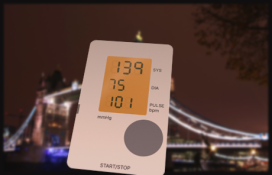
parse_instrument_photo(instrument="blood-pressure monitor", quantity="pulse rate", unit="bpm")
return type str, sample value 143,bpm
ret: 101,bpm
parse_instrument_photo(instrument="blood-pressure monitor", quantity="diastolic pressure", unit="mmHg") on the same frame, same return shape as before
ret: 75,mmHg
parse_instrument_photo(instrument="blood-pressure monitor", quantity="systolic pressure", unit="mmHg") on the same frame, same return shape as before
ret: 139,mmHg
